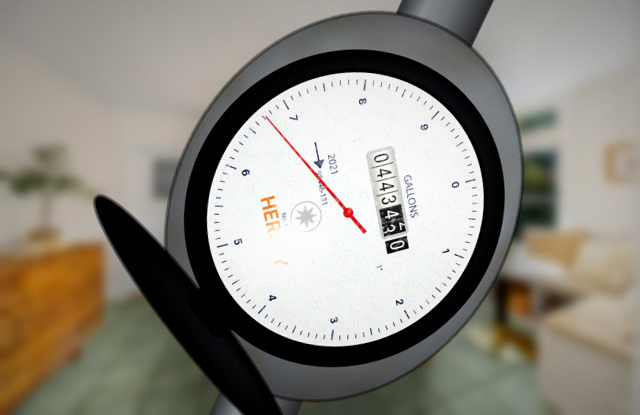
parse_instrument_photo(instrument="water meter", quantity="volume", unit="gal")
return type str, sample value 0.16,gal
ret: 443426.7,gal
